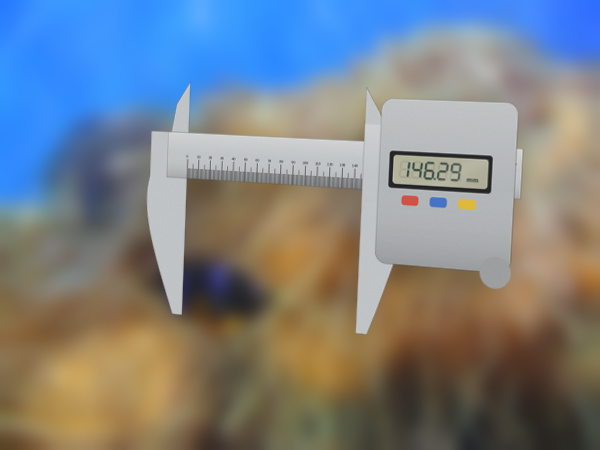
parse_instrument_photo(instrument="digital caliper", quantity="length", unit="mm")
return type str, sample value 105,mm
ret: 146.29,mm
